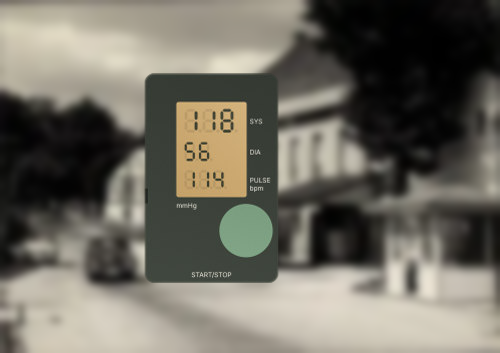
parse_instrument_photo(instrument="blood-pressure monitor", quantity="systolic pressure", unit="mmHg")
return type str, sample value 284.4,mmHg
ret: 118,mmHg
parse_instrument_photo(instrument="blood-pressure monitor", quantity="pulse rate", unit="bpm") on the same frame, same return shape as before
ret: 114,bpm
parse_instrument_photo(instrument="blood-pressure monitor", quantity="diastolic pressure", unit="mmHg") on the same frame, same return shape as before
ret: 56,mmHg
